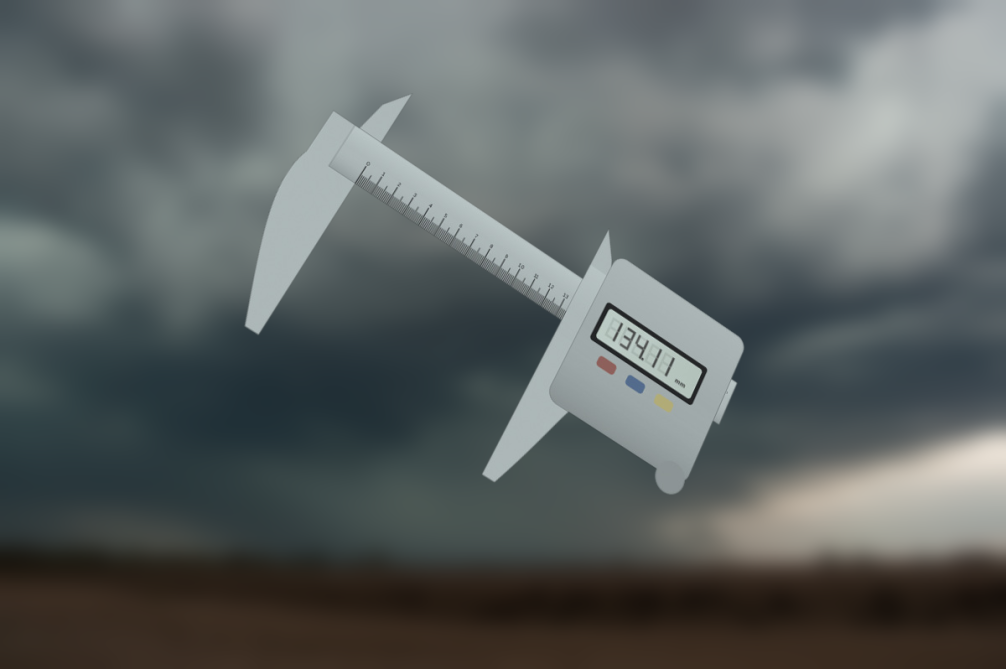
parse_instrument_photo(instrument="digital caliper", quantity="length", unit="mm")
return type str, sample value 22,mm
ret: 134.11,mm
